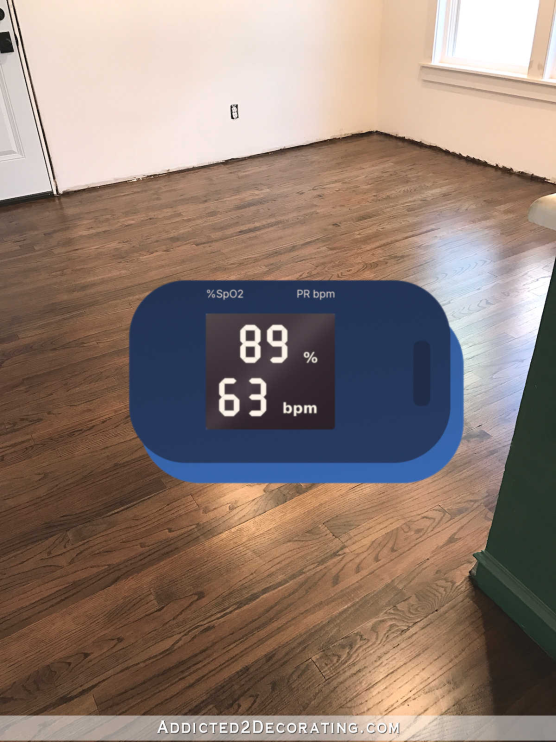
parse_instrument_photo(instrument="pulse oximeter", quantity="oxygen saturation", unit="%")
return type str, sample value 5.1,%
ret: 89,%
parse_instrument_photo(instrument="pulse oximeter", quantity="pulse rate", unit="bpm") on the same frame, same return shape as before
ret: 63,bpm
